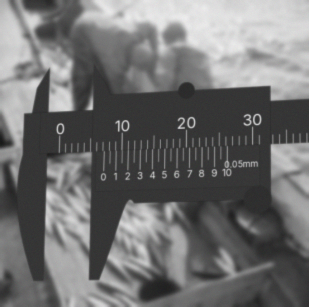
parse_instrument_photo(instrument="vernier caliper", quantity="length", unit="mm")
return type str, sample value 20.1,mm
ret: 7.2,mm
